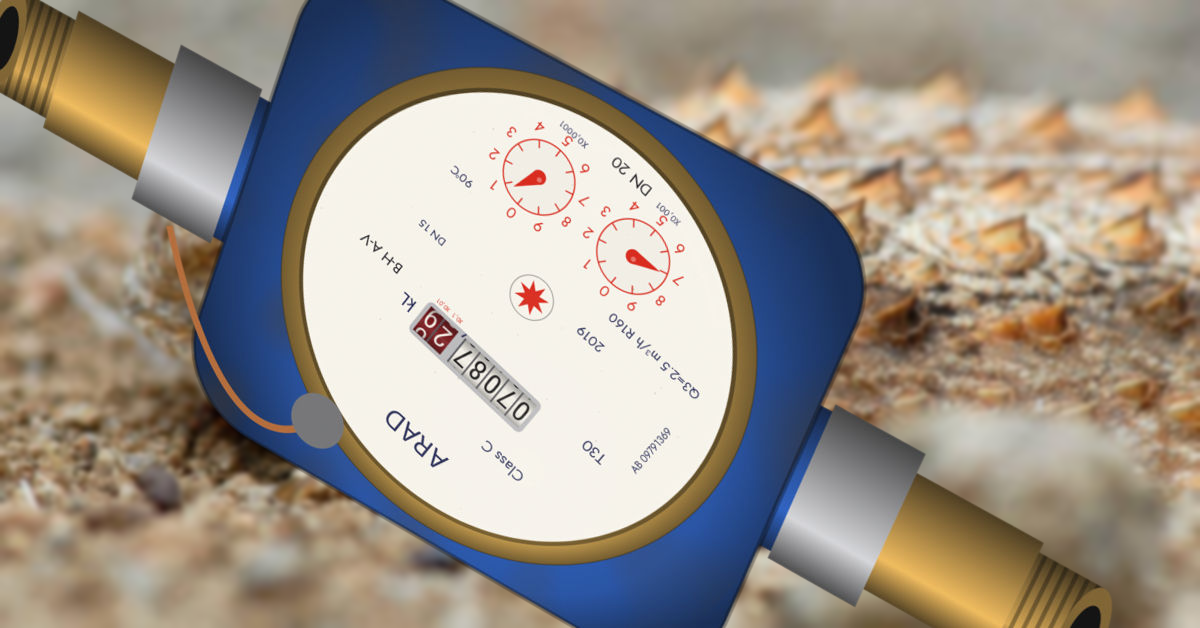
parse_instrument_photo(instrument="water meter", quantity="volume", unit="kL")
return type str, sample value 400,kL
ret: 7087.2870,kL
